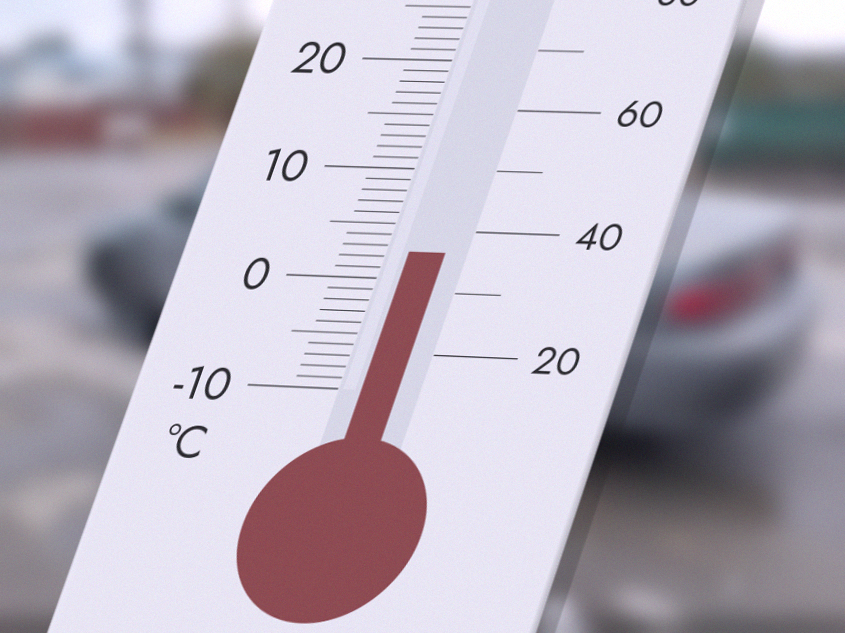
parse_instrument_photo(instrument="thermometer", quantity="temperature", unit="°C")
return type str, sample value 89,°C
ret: 2.5,°C
